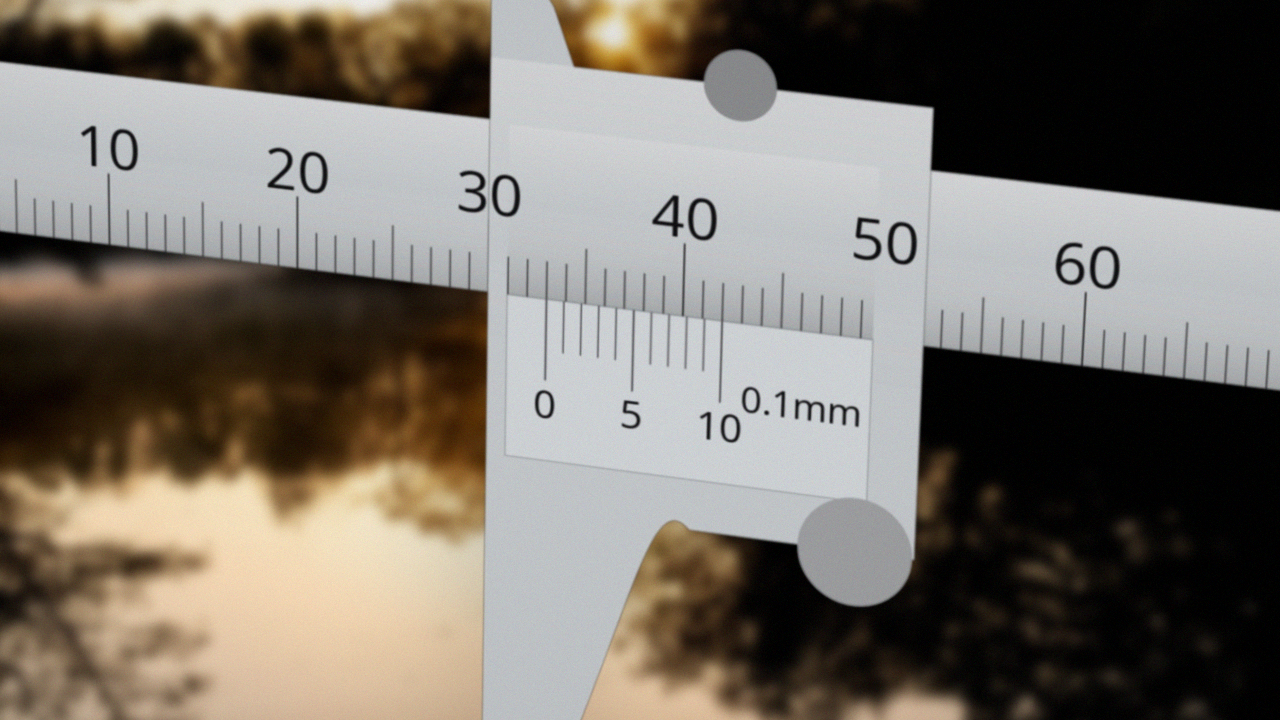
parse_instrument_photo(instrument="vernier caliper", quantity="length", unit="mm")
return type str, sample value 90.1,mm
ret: 33.0,mm
